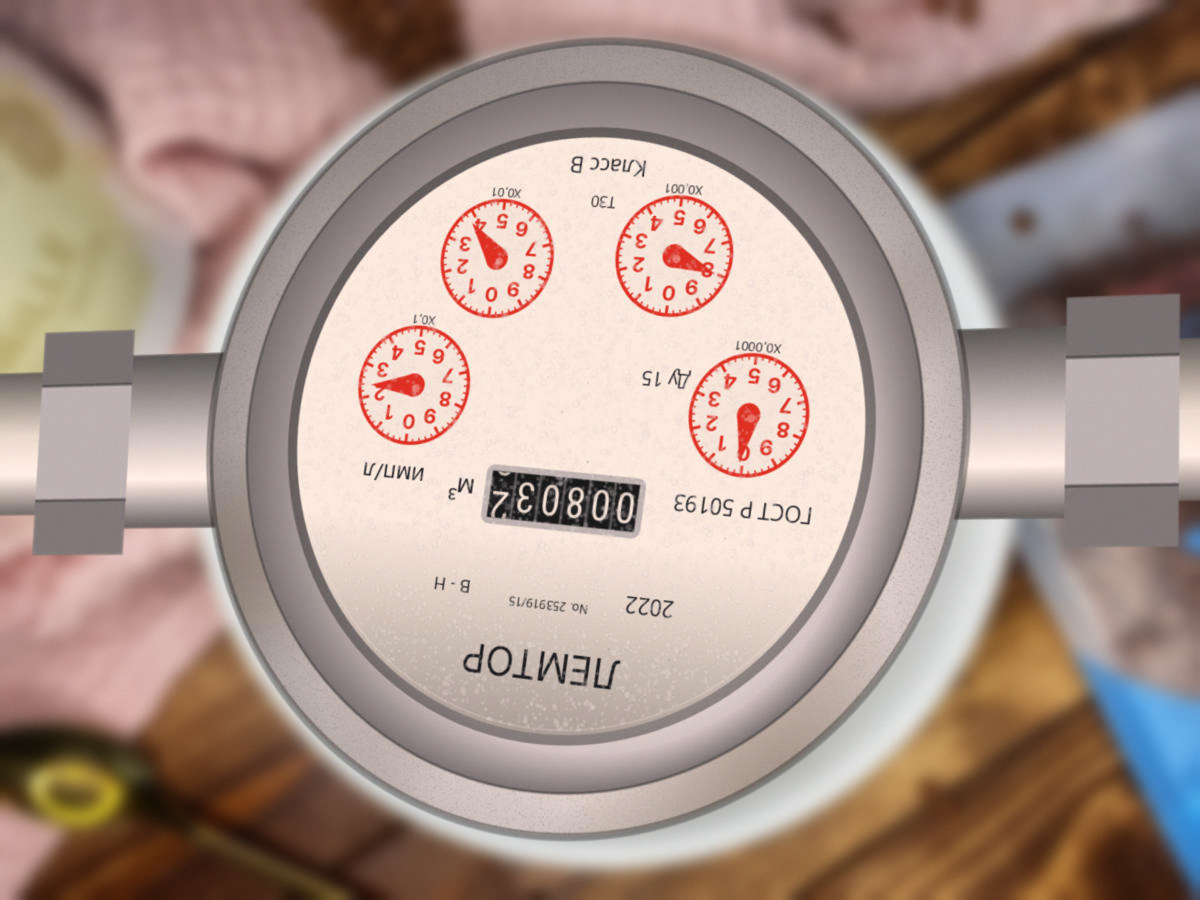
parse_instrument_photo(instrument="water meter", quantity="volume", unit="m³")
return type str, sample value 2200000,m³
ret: 8032.2380,m³
